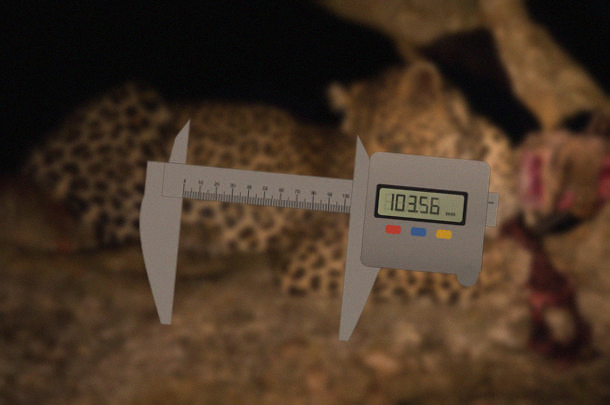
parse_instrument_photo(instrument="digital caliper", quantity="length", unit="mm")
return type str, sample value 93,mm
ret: 103.56,mm
